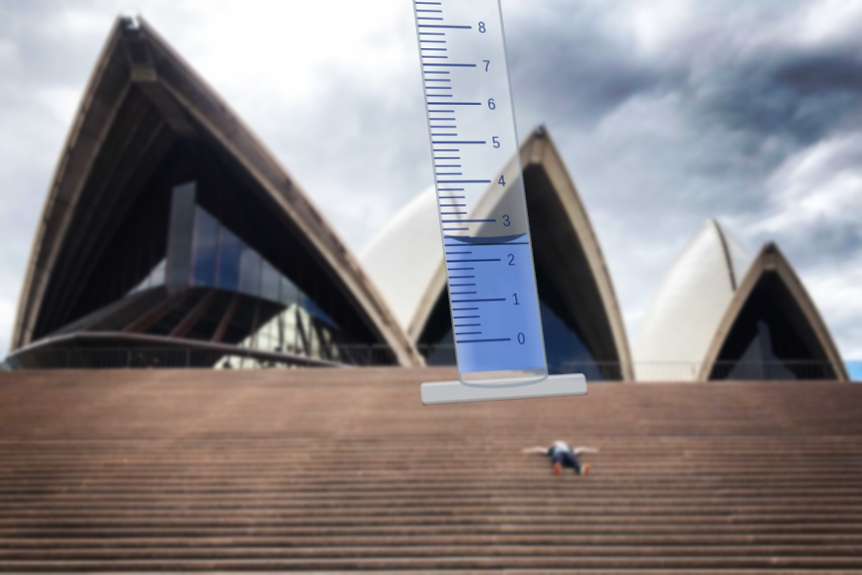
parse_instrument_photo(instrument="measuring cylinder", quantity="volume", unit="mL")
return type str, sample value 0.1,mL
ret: 2.4,mL
